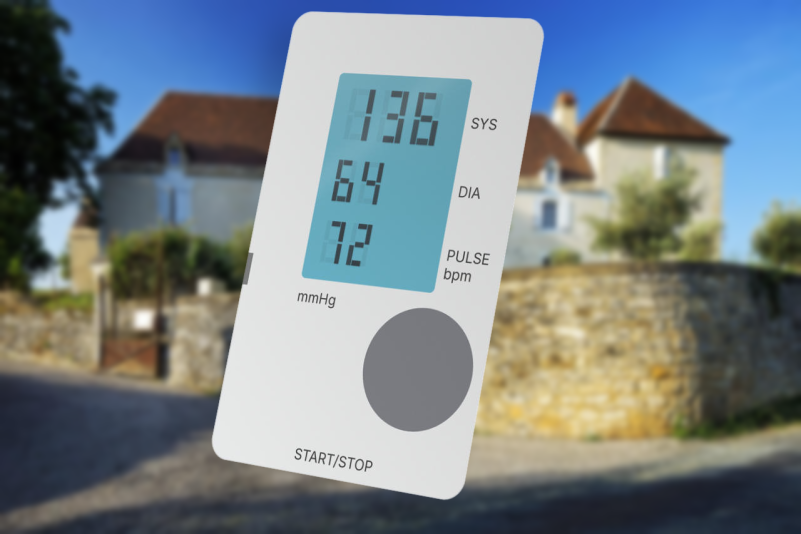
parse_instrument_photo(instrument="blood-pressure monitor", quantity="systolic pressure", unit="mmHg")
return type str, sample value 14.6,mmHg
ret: 136,mmHg
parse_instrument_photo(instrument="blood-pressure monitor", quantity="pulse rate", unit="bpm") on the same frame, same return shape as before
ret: 72,bpm
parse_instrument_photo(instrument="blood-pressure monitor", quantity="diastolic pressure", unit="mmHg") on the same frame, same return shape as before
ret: 64,mmHg
